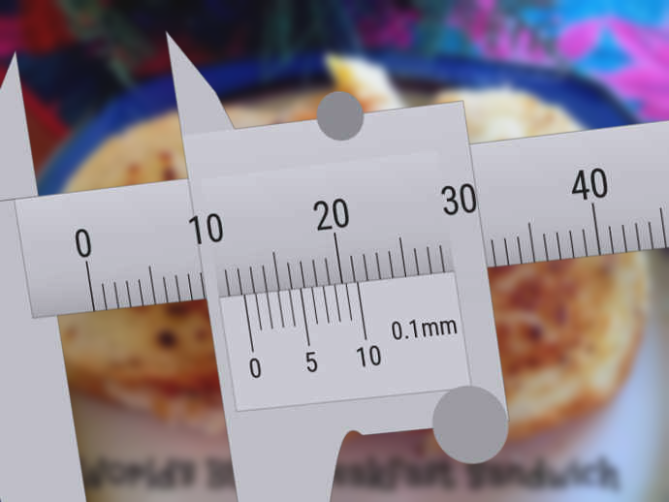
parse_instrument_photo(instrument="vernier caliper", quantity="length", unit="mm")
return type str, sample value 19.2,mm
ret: 12.2,mm
